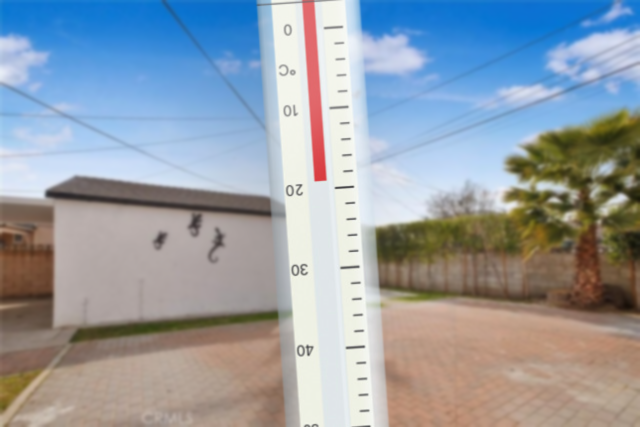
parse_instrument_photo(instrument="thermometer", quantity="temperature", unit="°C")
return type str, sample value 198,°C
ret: 19,°C
